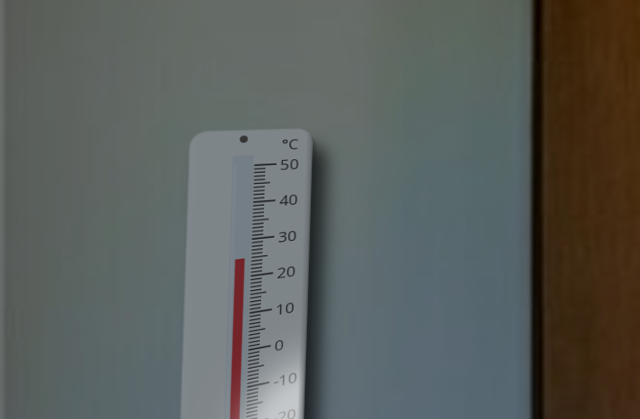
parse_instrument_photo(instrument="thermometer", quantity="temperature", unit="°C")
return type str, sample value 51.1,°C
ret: 25,°C
